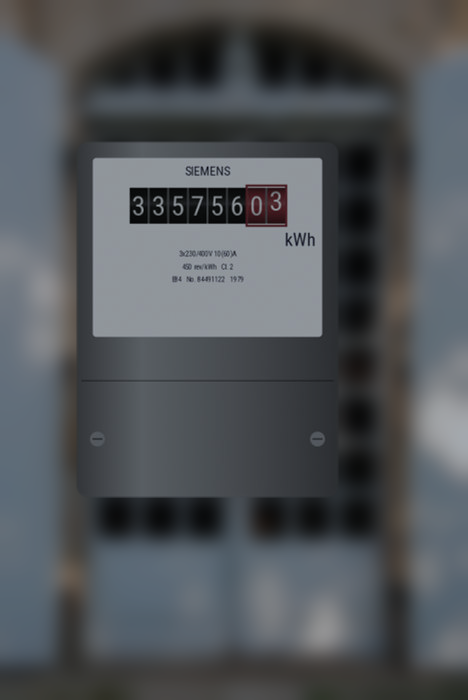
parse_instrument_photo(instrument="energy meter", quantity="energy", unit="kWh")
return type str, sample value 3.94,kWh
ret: 335756.03,kWh
